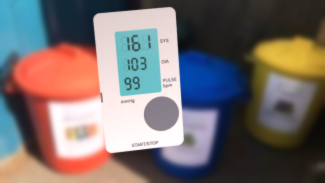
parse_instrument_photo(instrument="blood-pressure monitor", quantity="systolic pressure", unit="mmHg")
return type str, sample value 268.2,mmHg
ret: 161,mmHg
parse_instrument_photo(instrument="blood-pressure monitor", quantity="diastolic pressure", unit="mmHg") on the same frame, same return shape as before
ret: 103,mmHg
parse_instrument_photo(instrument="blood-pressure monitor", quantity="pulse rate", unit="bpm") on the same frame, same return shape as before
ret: 99,bpm
